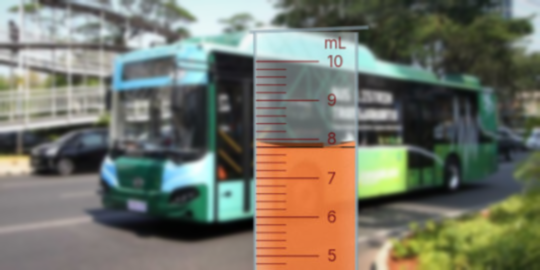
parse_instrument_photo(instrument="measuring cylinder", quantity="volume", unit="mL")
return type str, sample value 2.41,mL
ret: 7.8,mL
